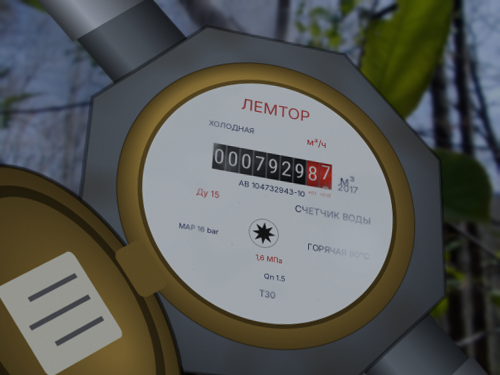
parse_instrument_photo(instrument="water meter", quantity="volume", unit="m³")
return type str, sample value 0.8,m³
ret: 7929.87,m³
